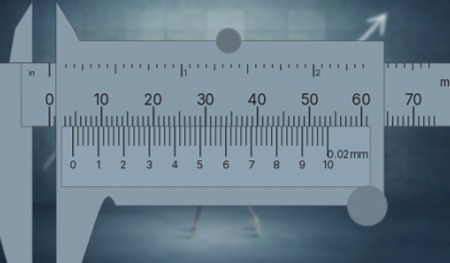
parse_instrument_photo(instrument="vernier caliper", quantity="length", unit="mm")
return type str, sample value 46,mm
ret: 4.5,mm
